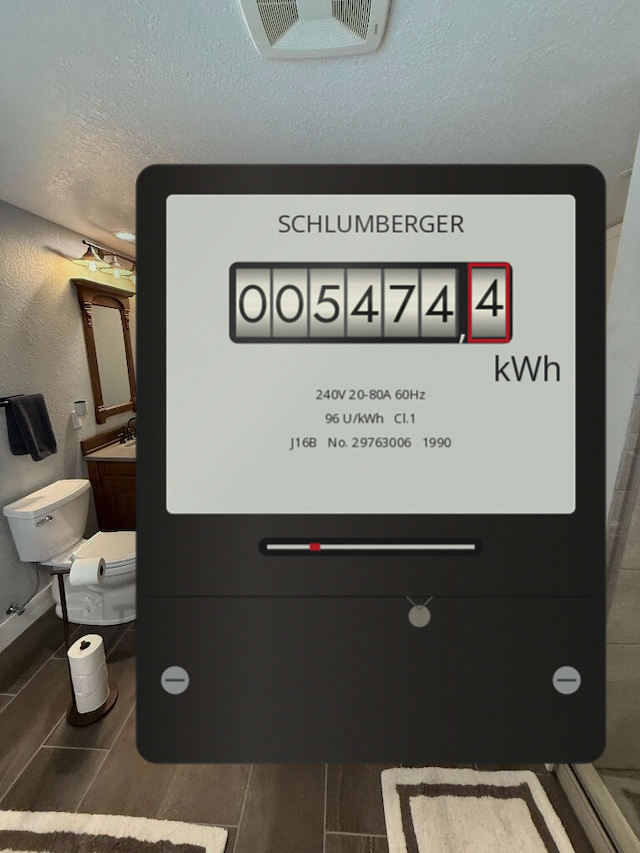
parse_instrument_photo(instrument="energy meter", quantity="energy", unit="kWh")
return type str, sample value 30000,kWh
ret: 5474.4,kWh
